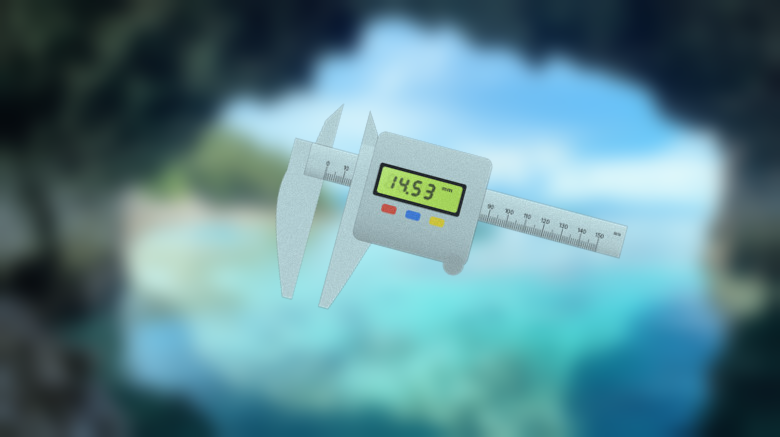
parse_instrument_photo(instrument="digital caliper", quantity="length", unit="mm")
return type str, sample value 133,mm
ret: 14.53,mm
